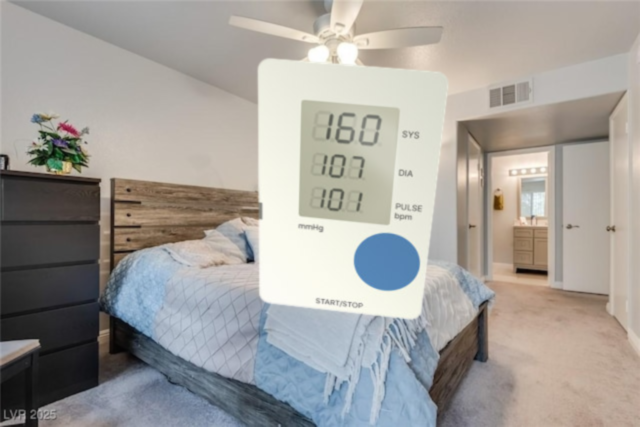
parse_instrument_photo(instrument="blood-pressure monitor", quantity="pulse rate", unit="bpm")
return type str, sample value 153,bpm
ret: 101,bpm
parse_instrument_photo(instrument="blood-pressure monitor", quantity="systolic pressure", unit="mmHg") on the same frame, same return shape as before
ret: 160,mmHg
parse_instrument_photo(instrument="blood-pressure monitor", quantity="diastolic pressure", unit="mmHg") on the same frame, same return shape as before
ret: 107,mmHg
